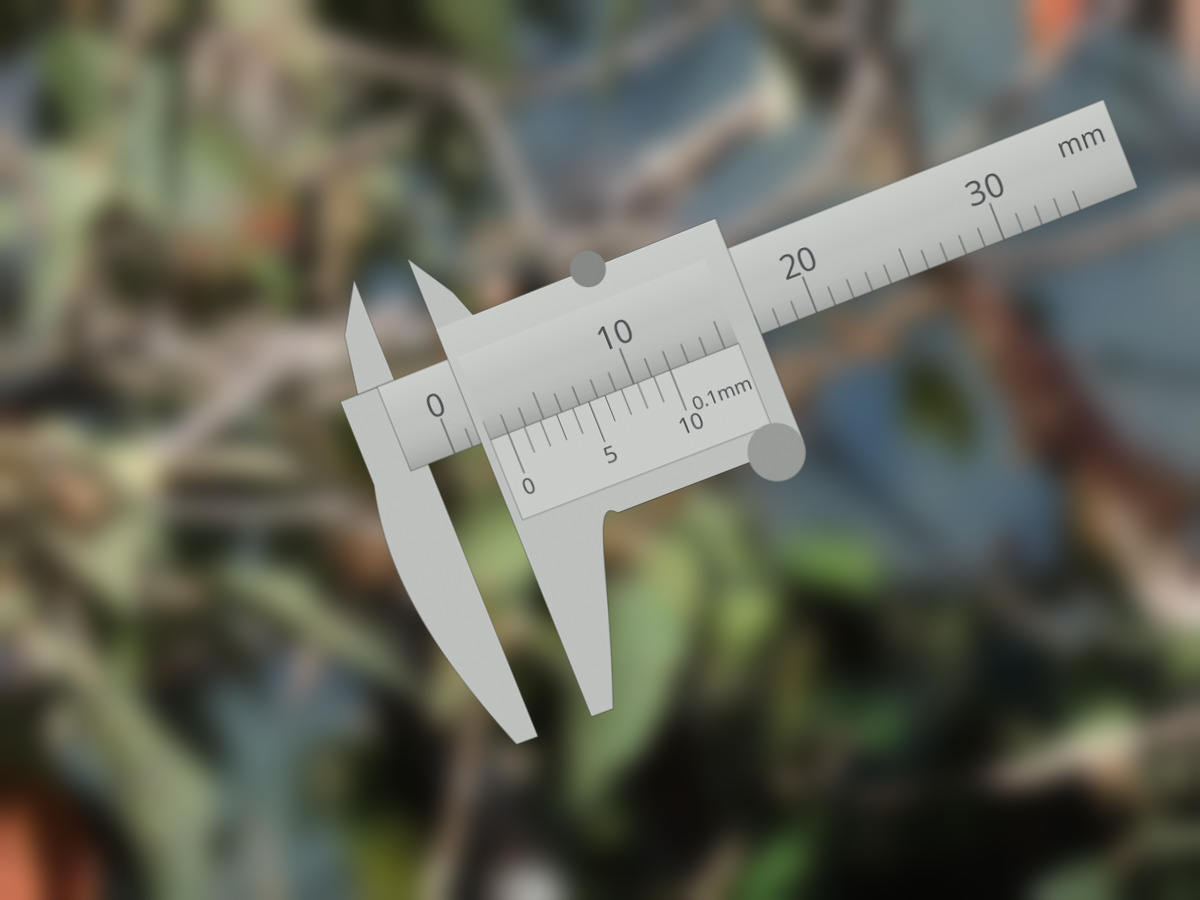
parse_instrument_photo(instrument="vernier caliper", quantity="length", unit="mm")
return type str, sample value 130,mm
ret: 3.0,mm
